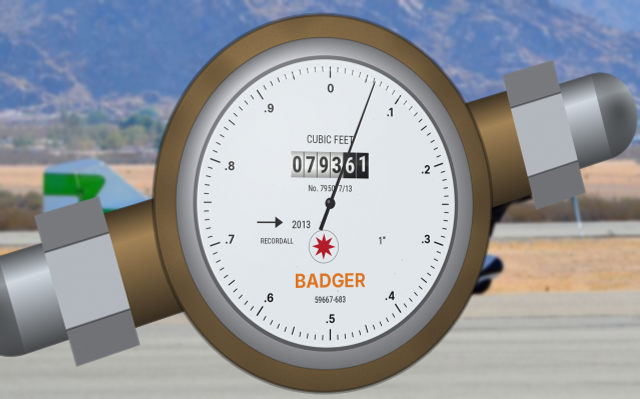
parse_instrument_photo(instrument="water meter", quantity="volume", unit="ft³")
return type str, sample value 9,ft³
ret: 79361.06,ft³
